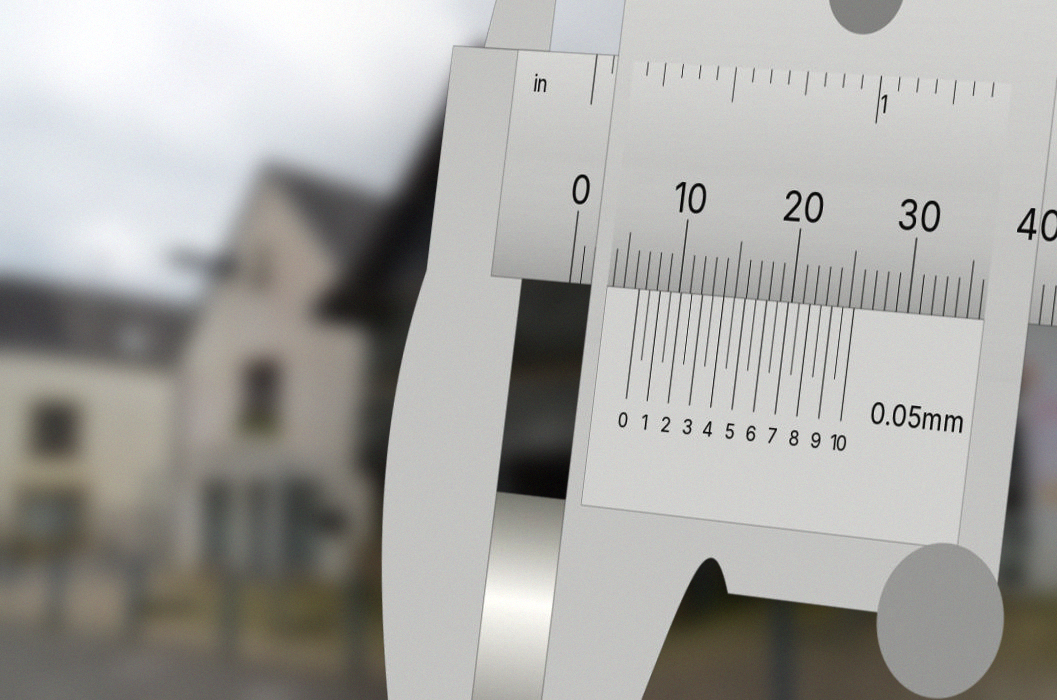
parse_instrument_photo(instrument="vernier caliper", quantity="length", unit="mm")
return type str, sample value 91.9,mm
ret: 6.4,mm
